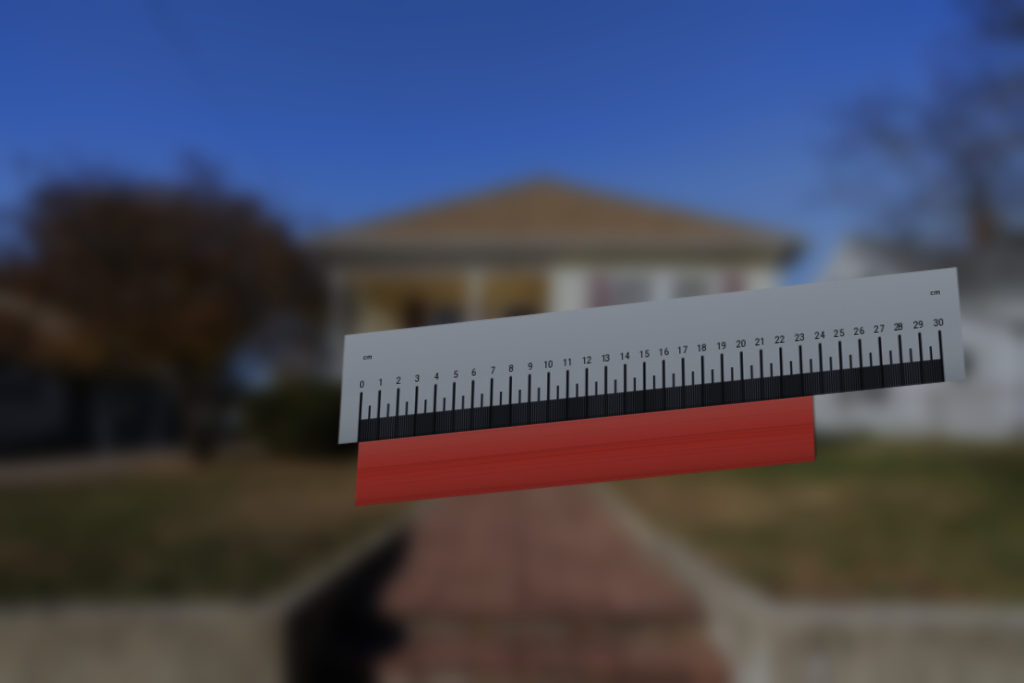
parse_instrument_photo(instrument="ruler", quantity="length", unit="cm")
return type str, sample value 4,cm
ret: 23.5,cm
